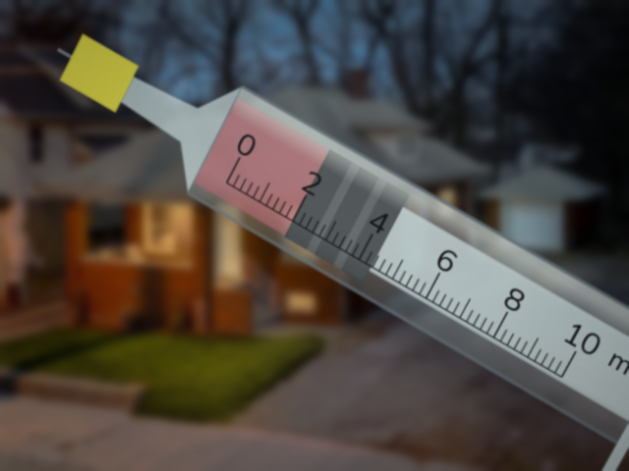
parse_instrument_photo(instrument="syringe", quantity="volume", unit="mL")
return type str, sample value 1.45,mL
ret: 2,mL
